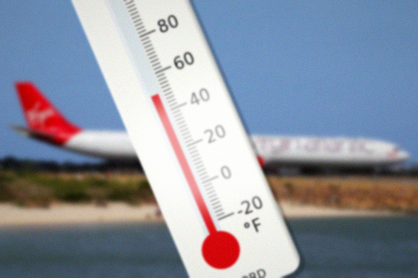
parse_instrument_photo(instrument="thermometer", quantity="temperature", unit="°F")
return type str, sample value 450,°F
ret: 50,°F
